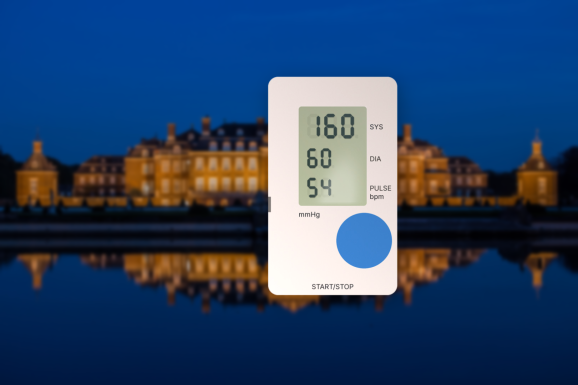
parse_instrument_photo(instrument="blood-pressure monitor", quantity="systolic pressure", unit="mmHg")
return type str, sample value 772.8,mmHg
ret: 160,mmHg
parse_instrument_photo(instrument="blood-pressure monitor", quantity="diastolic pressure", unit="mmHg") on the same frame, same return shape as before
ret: 60,mmHg
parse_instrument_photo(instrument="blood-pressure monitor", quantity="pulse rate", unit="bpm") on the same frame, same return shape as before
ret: 54,bpm
